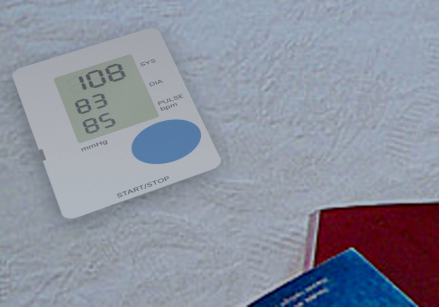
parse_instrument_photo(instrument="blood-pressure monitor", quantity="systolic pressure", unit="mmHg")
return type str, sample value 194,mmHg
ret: 108,mmHg
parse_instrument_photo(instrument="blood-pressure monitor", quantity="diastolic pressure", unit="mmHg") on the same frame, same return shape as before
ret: 83,mmHg
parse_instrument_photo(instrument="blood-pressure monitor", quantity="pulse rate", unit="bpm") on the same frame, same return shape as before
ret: 85,bpm
